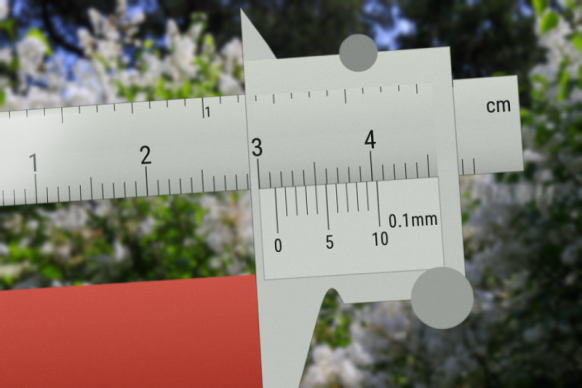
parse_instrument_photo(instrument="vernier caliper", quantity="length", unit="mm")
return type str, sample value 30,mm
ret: 31.4,mm
